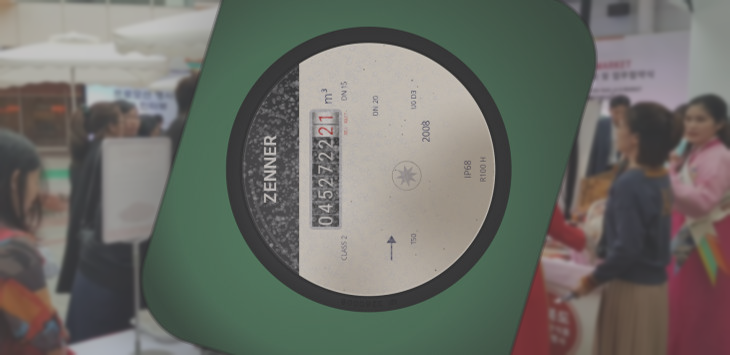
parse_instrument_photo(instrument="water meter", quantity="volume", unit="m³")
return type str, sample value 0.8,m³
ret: 452722.21,m³
